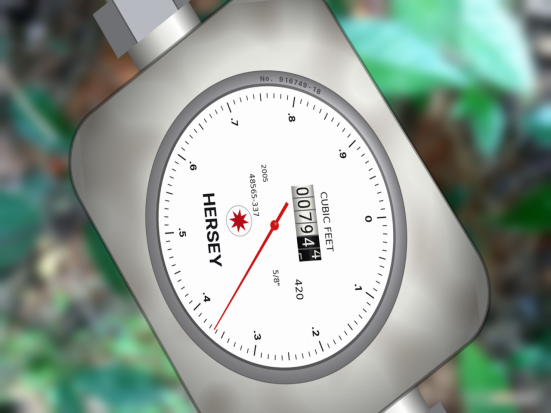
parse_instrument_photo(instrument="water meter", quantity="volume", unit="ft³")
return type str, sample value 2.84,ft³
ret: 7944.36,ft³
